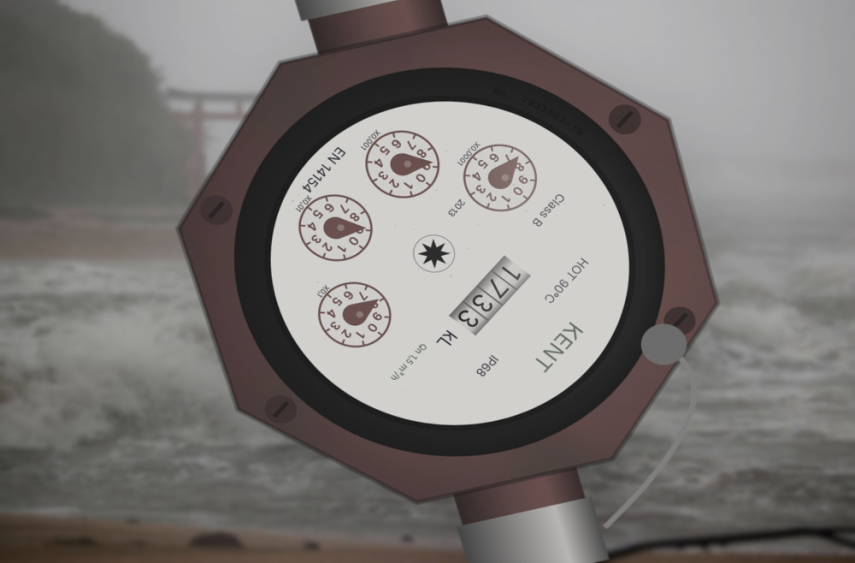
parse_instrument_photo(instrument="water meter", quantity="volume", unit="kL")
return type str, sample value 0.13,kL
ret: 1733.7887,kL
